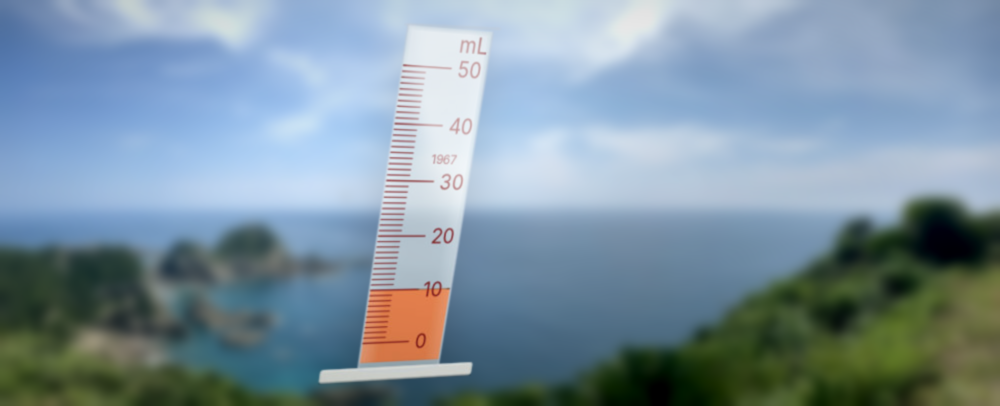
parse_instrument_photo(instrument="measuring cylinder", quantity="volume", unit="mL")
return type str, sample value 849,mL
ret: 10,mL
